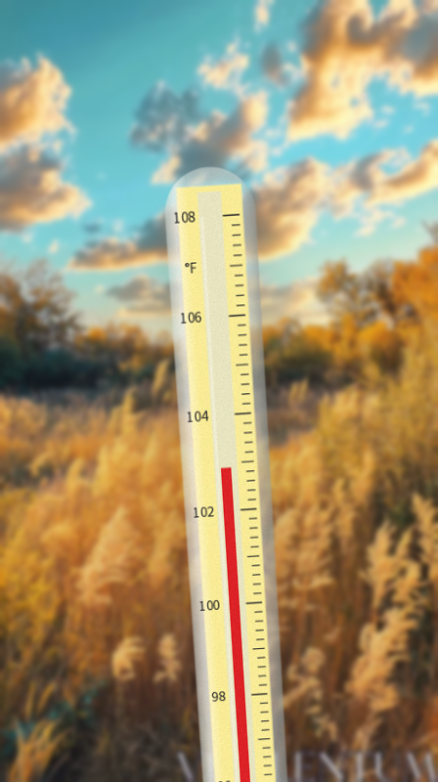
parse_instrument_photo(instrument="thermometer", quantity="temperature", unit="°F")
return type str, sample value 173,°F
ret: 102.9,°F
